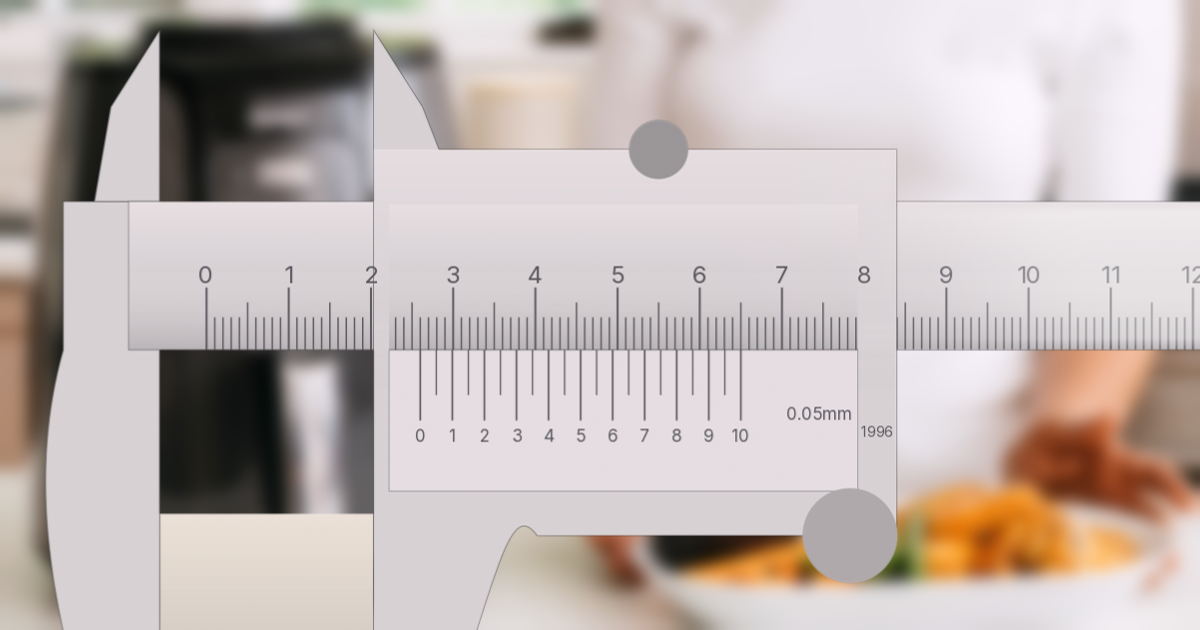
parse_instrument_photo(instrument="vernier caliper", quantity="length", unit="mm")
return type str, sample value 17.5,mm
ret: 26.0,mm
